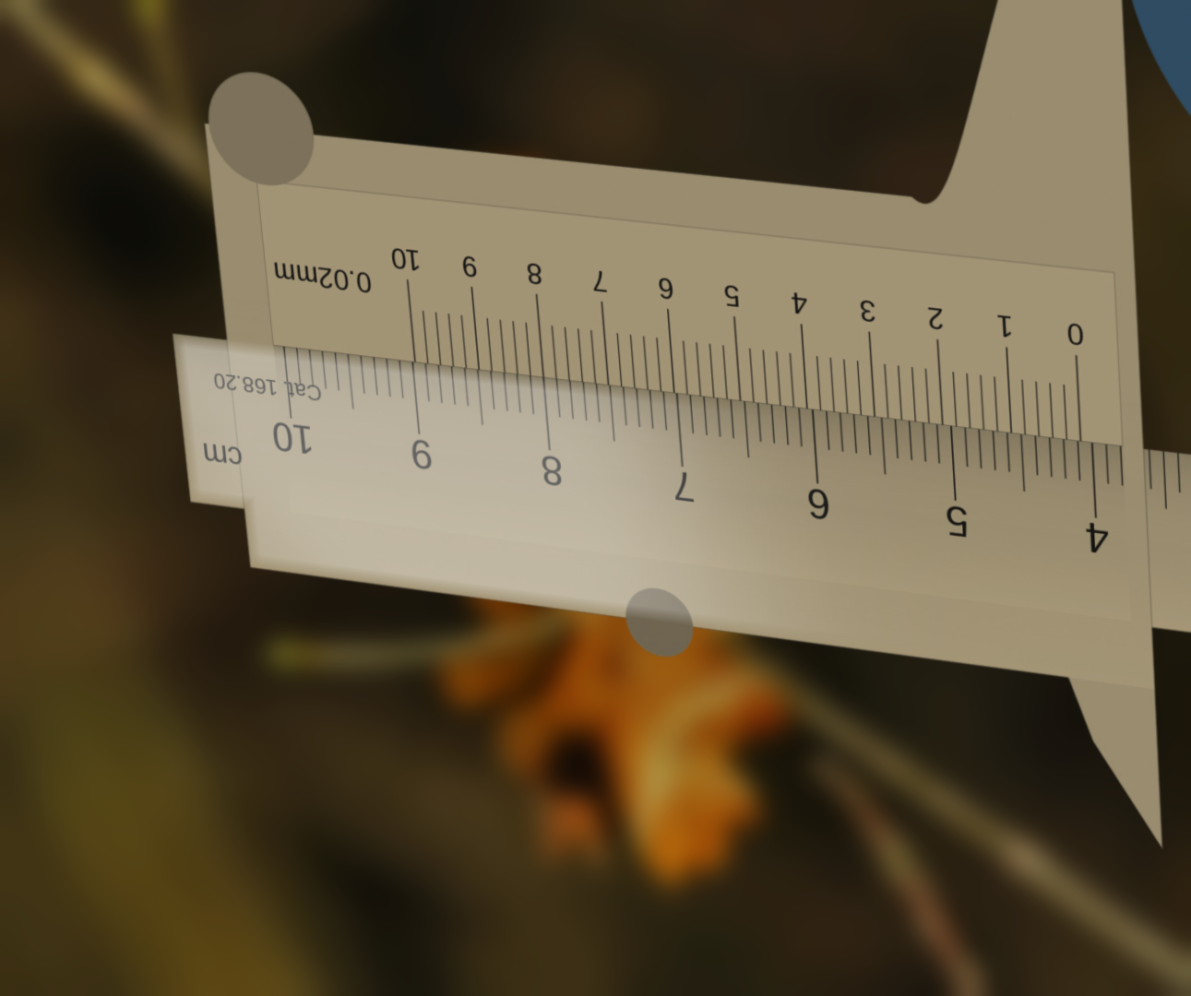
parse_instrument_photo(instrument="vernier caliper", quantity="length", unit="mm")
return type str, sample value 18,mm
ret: 40.8,mm
